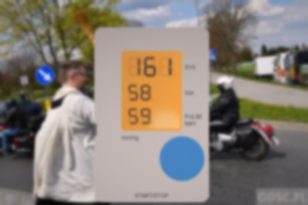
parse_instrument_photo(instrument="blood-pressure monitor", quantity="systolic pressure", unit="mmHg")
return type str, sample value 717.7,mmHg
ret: 161,mmHg
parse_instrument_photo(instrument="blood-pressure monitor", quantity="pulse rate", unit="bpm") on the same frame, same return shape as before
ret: 59,bpm
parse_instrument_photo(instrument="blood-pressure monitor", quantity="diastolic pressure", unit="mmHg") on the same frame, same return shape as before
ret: 58,mmHg
